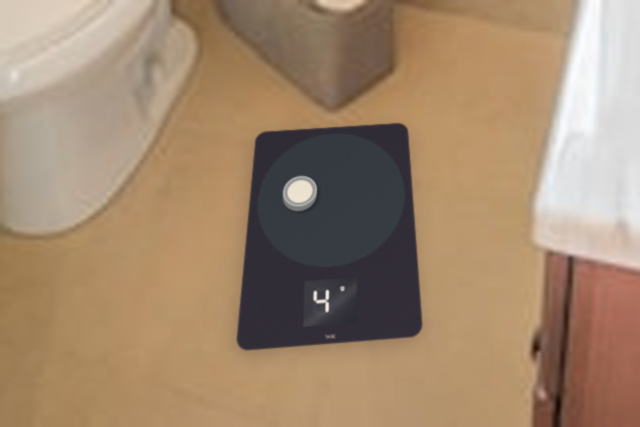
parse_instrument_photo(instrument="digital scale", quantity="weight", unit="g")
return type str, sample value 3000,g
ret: 4,g
